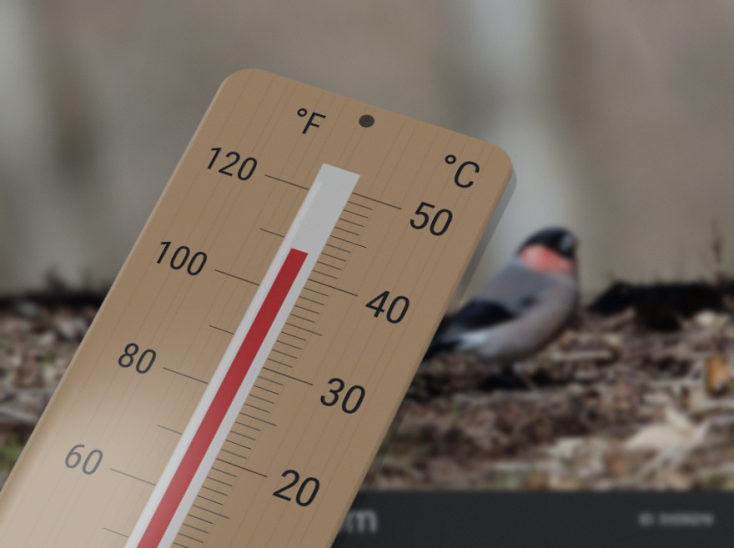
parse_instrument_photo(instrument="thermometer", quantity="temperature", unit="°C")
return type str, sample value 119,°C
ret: 42.5,°C
